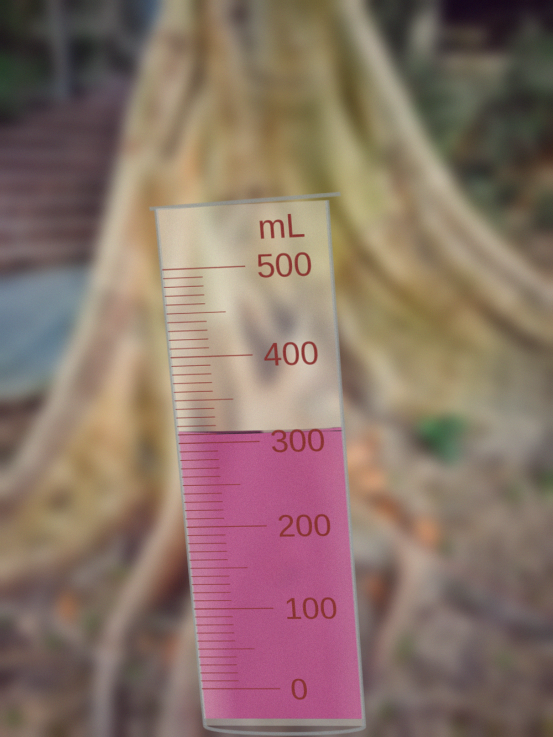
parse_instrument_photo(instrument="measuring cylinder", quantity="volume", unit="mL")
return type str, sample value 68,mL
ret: 310,mL
